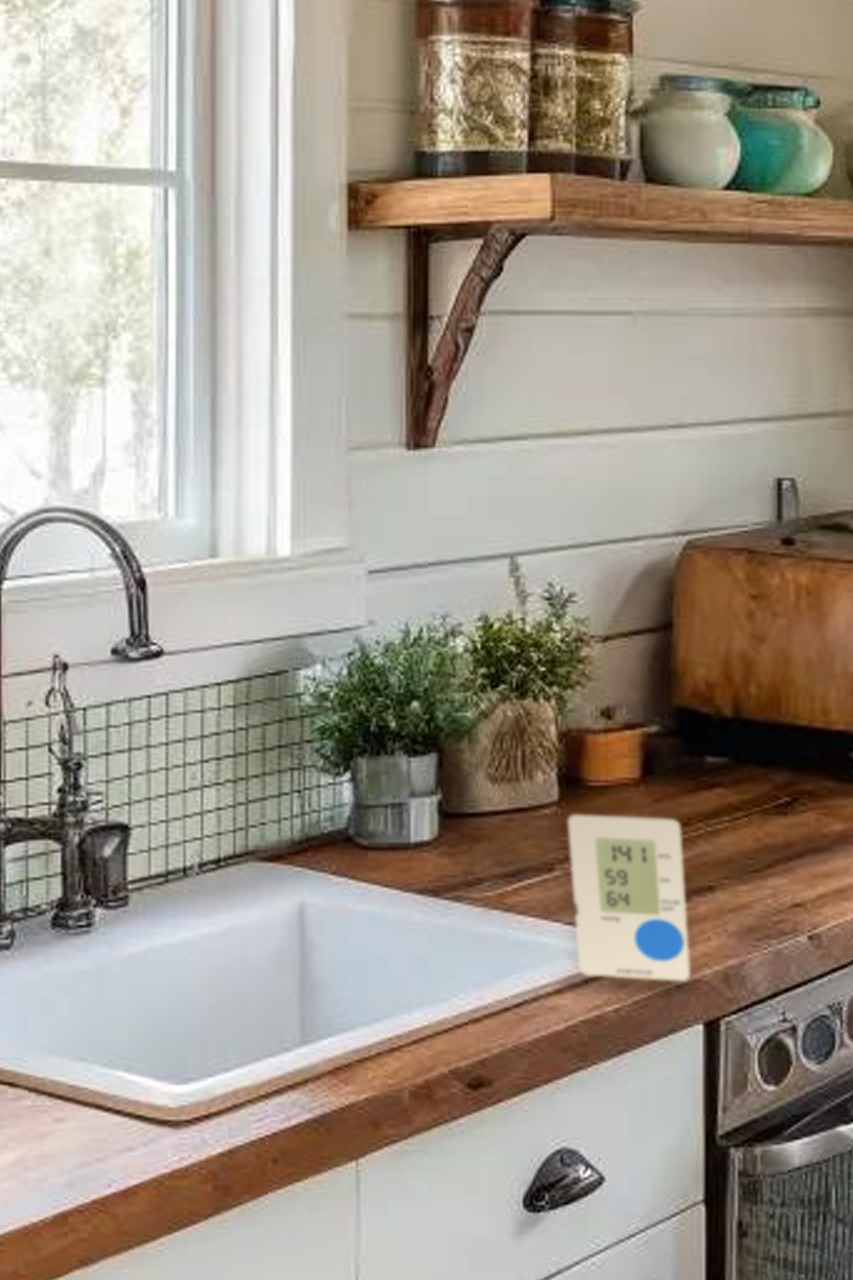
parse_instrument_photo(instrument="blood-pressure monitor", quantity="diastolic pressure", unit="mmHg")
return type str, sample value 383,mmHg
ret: 59,mmHg
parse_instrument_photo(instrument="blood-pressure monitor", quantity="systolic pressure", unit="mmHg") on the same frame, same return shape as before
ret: 141,mmHg
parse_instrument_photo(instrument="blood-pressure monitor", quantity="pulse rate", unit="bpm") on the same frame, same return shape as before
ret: 64,bpm
